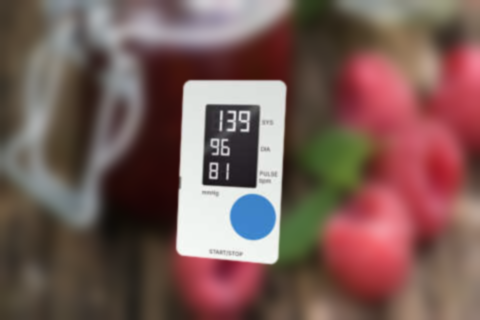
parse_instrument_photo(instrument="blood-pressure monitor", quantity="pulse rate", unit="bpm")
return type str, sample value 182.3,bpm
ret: 81,bpm
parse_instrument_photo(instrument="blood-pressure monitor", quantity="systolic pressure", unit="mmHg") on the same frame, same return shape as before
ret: 139,mmHg
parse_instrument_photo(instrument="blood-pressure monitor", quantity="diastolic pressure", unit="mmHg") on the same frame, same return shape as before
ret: 96,mmHg
